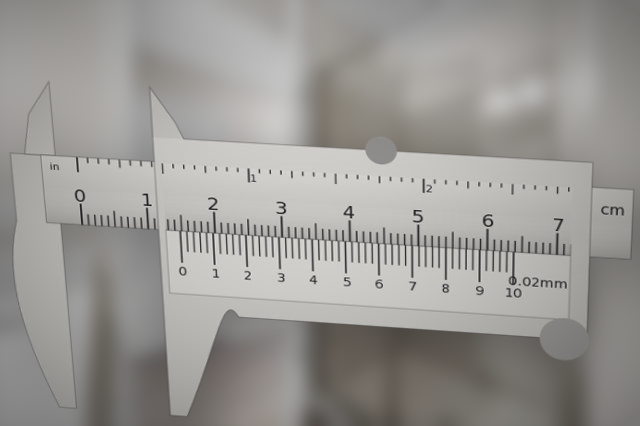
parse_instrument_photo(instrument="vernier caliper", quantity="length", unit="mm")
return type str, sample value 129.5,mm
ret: 14.8,mm
